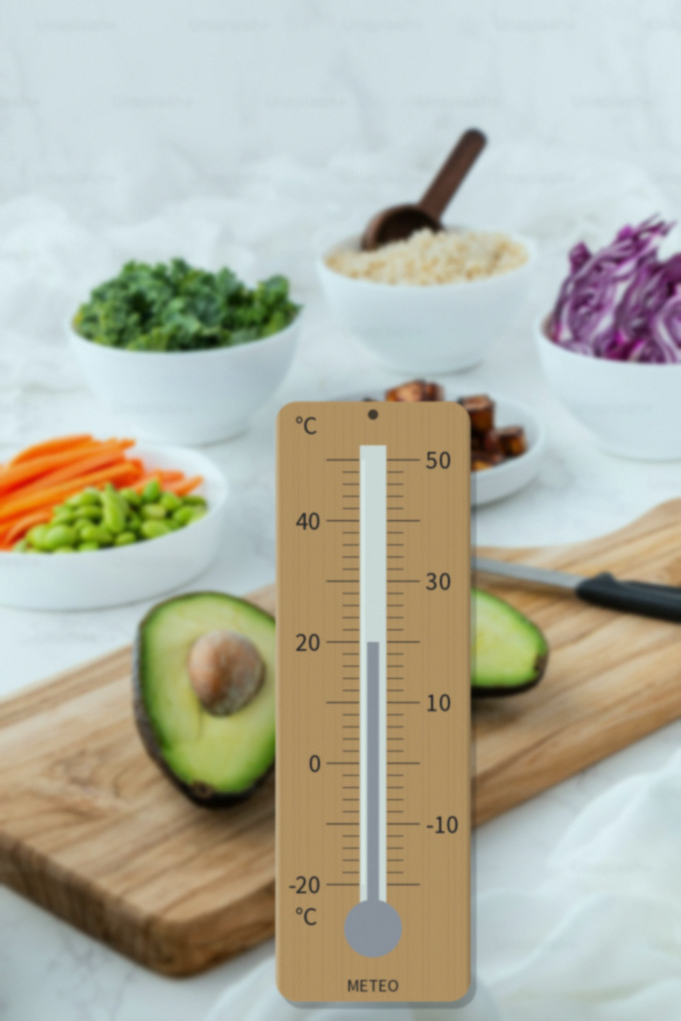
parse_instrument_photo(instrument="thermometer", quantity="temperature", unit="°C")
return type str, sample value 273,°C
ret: 20,°C
